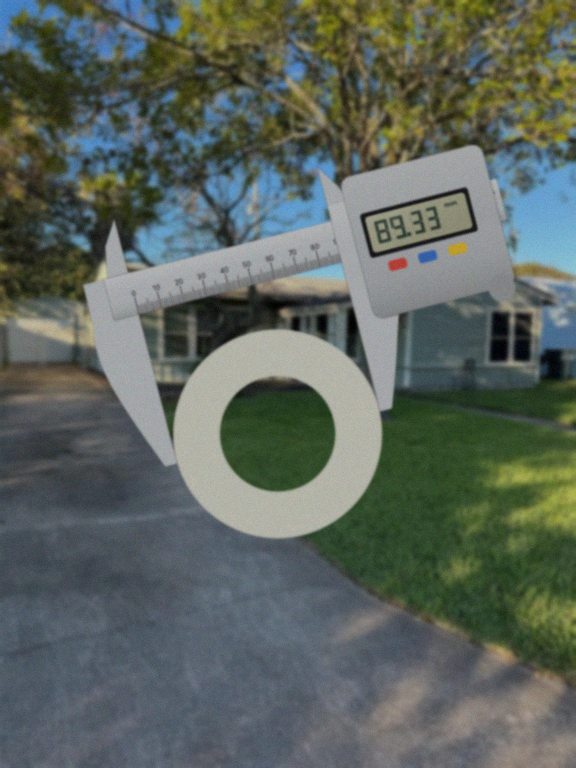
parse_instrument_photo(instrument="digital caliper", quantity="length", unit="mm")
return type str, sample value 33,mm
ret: 89.33,mm
